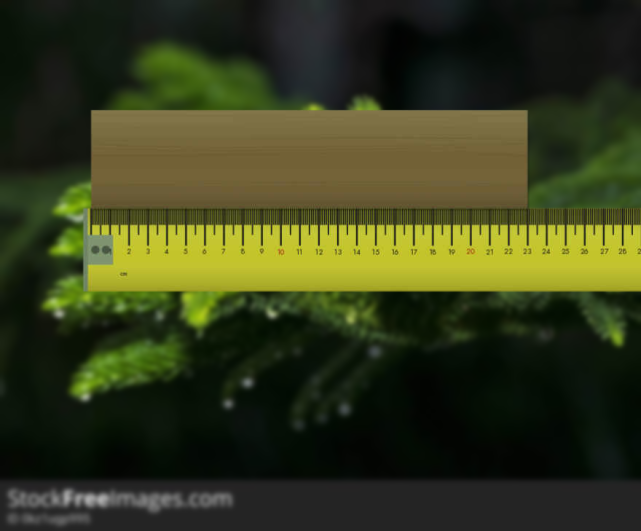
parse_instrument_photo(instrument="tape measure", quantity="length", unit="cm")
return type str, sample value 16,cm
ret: 23,cm
